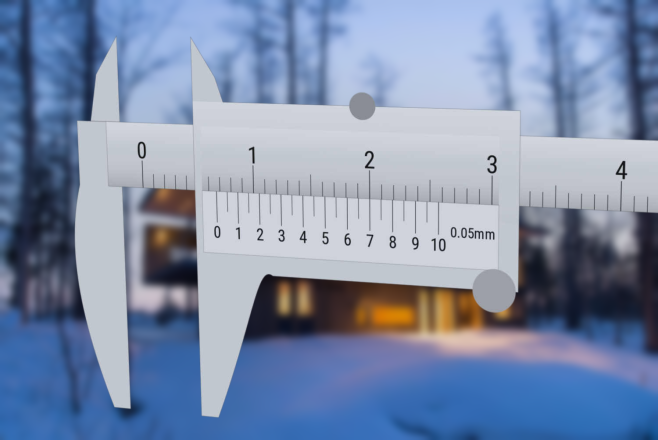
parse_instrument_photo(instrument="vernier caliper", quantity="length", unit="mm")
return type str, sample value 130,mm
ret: 6.7,mm
